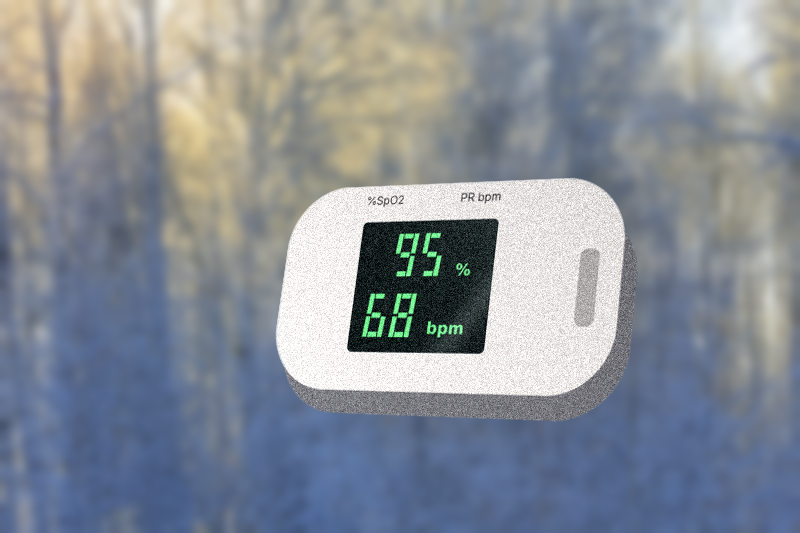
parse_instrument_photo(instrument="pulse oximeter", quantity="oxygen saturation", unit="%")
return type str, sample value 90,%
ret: 95,%
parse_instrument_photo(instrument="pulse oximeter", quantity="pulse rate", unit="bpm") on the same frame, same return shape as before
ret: 68,bpm
